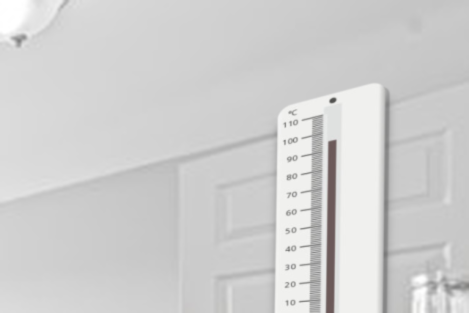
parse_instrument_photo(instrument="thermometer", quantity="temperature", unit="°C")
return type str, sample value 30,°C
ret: 95,°C
